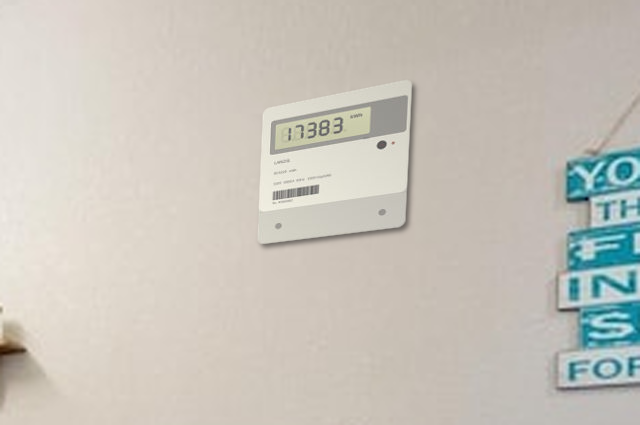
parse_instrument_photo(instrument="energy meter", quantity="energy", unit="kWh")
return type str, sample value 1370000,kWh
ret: 17383,kWh
